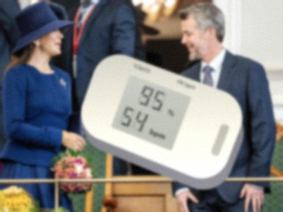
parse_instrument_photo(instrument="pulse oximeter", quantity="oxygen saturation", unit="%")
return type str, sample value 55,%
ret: 95,%
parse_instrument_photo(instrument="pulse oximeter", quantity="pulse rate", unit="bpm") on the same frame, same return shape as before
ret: 54,bpm
